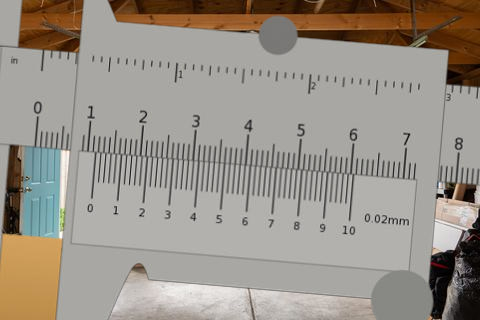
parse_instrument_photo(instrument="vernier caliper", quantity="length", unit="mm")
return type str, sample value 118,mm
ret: 11.5,mm
